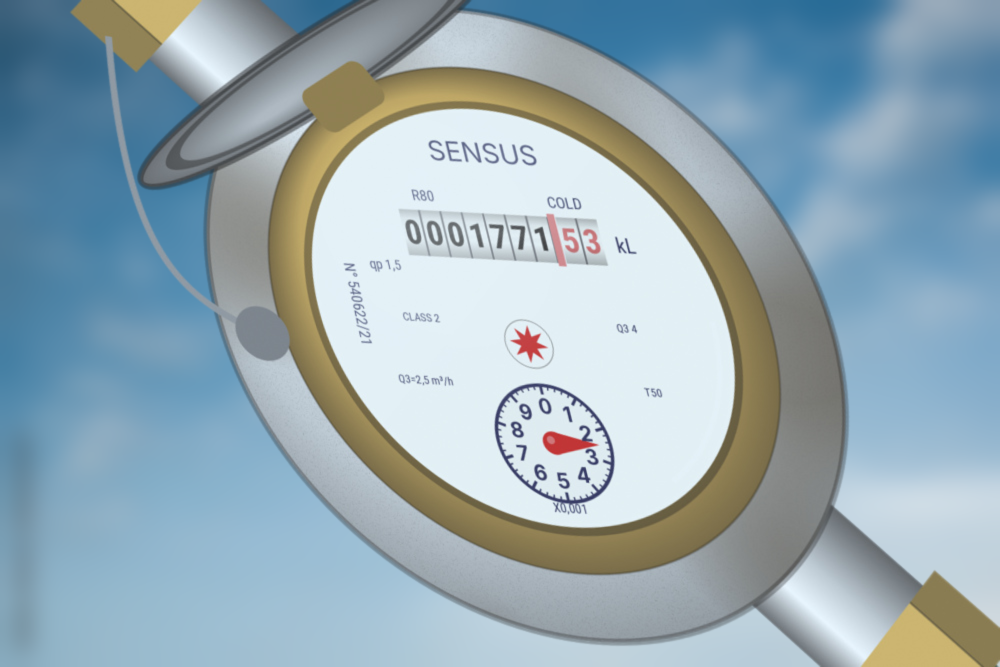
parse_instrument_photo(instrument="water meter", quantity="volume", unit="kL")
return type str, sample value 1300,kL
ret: 1771.532,kL
